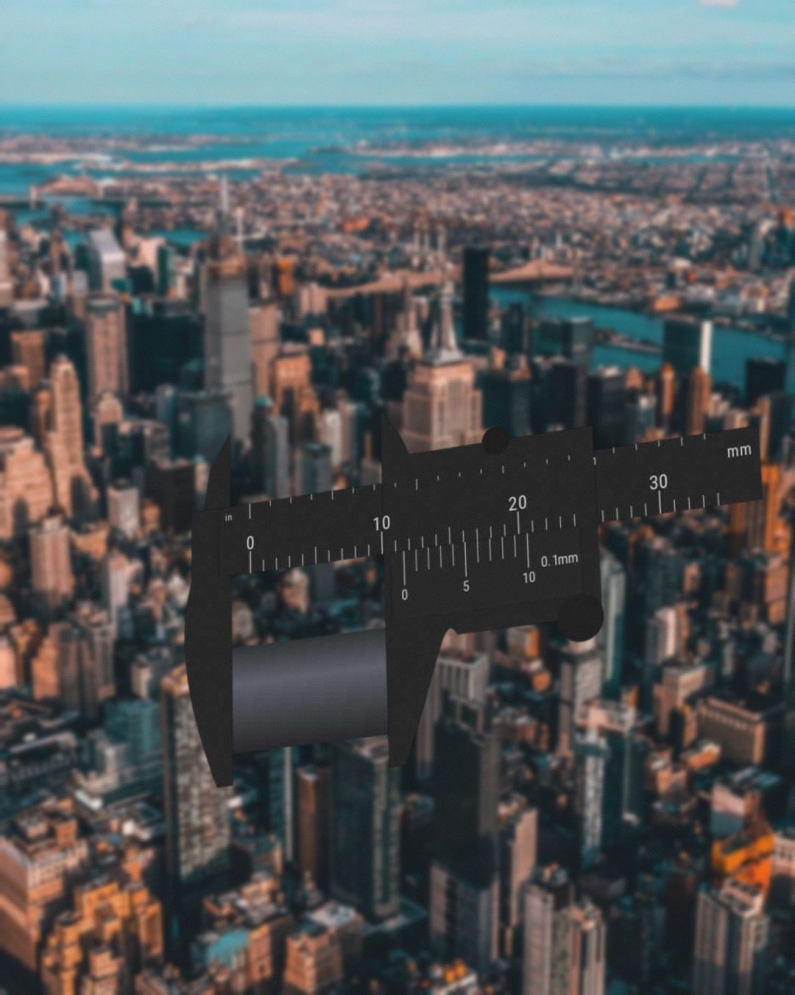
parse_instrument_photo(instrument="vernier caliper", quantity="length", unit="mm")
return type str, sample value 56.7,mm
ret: 11.6,mm
